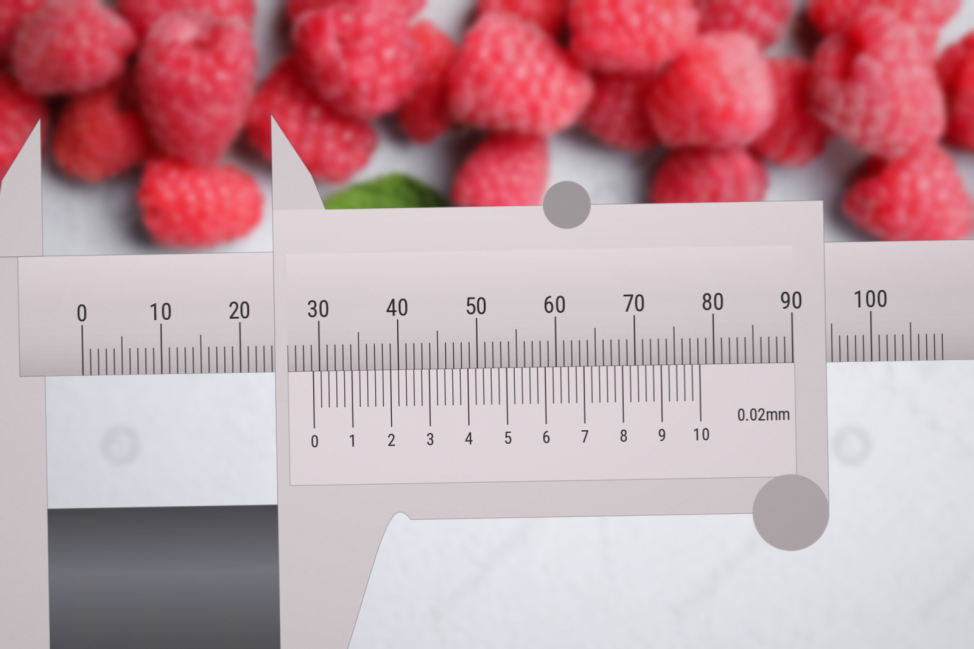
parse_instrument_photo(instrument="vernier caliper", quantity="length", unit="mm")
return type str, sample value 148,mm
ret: 29.2,mm
